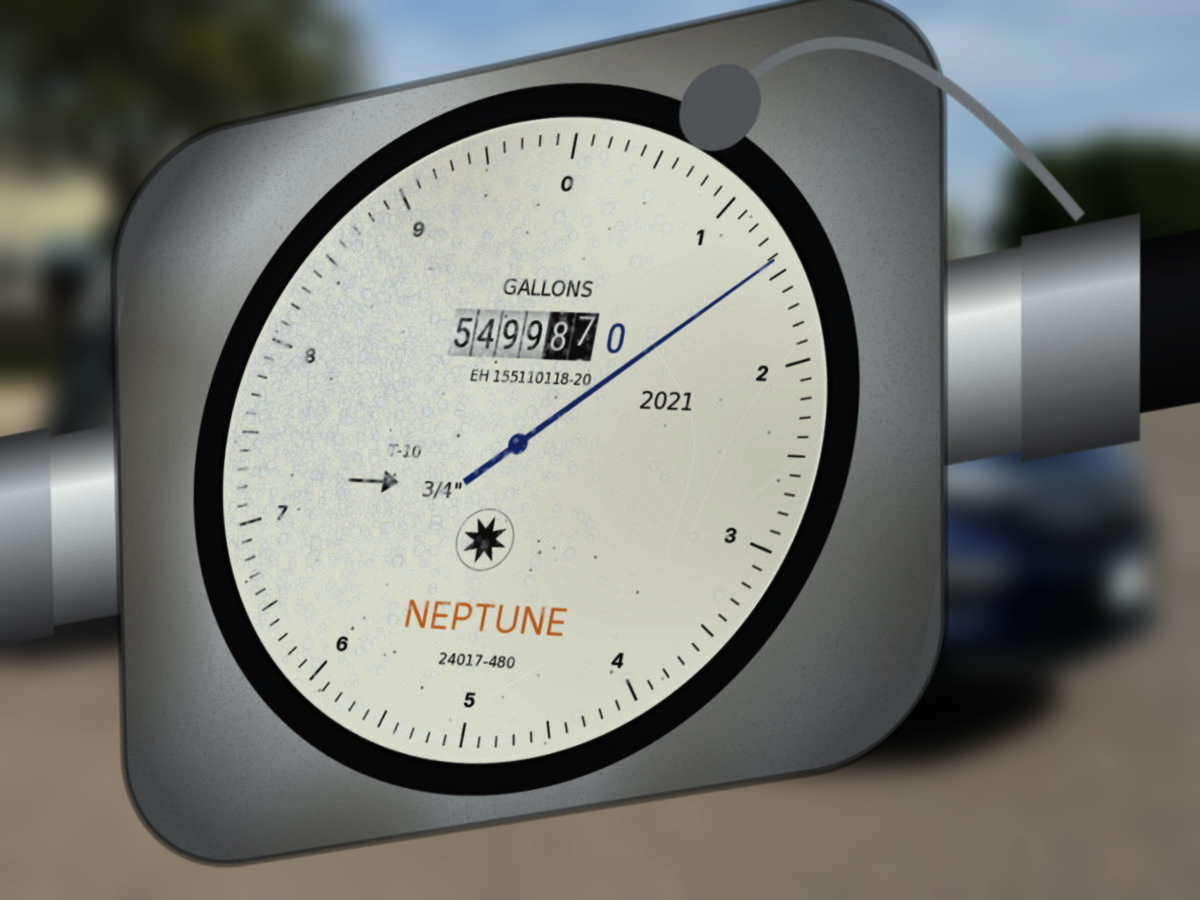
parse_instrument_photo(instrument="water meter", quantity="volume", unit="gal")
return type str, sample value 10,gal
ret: 5499871.4,gal
